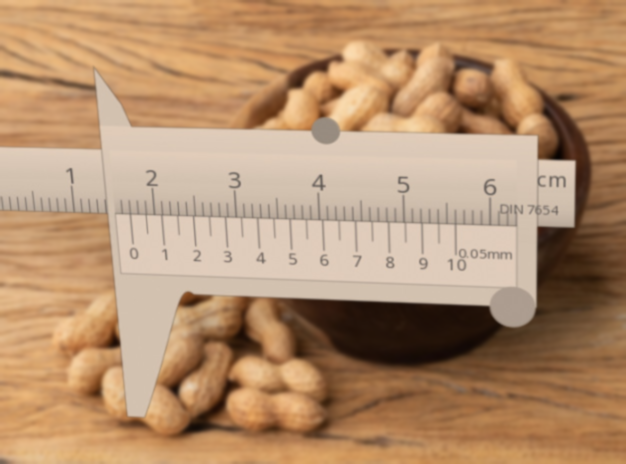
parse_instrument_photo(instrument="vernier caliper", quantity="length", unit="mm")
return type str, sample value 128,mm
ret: 17.0,mm
